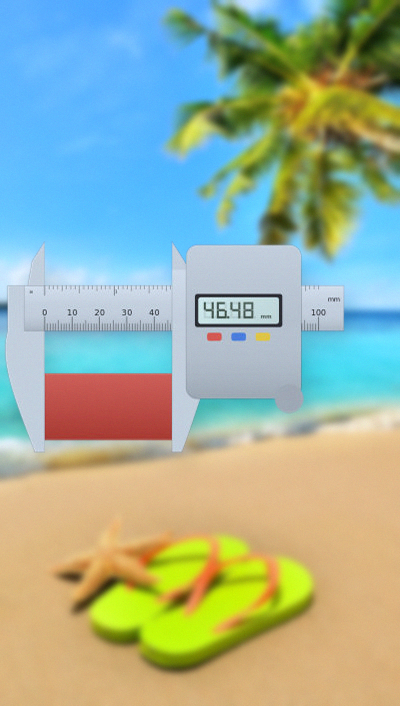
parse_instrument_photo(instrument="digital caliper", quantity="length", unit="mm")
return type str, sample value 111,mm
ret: 46.48,mm
